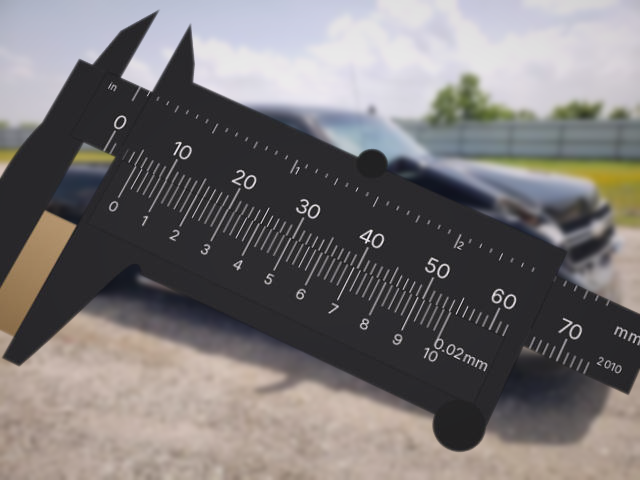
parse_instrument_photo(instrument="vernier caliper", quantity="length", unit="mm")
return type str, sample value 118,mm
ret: 5.2,mm
